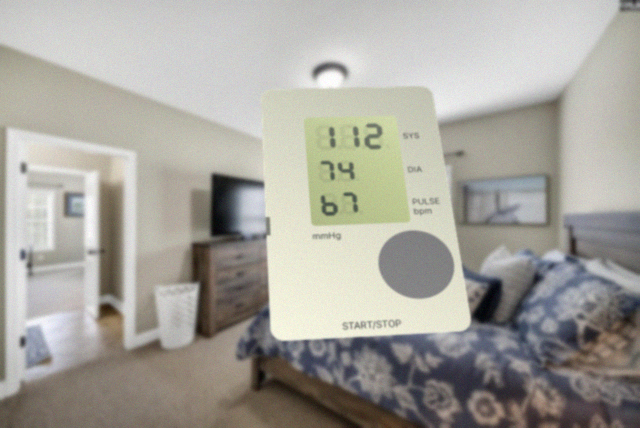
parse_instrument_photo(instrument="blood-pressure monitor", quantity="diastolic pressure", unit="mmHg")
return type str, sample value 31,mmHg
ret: 74,mmHg
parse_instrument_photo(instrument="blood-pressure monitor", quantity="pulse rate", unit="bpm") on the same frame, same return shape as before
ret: 67,bpm
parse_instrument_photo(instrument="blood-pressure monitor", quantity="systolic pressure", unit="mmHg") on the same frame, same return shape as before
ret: 112,mmHg
